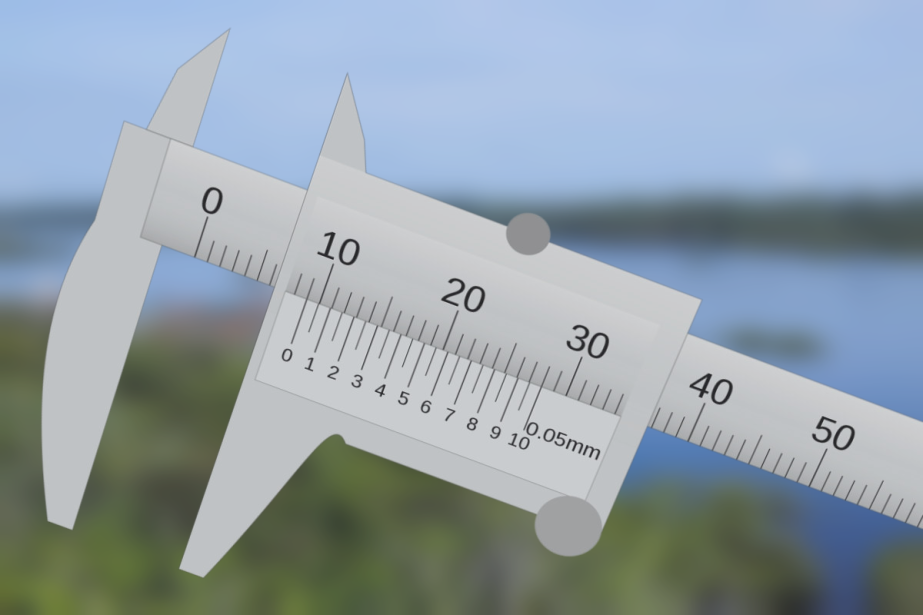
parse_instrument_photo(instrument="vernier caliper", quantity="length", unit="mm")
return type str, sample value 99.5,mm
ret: 9.0,mm
